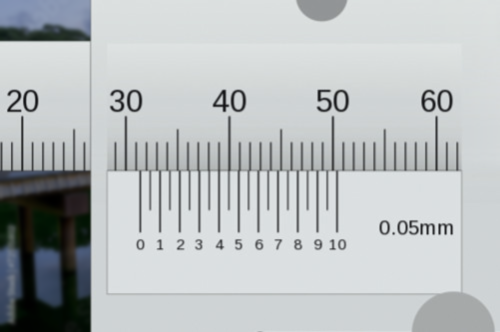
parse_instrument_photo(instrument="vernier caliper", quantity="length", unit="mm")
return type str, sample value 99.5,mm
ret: 31.4,mm
